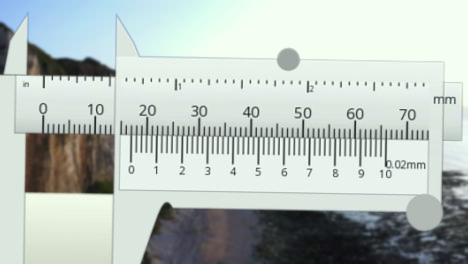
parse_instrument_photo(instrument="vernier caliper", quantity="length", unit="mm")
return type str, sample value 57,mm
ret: 17.0,mm
